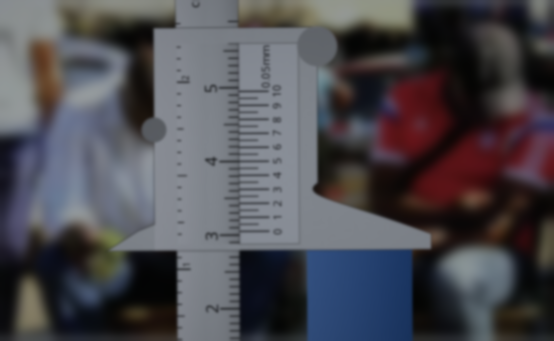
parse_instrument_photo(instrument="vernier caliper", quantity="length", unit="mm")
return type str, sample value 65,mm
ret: 30.5,mm
